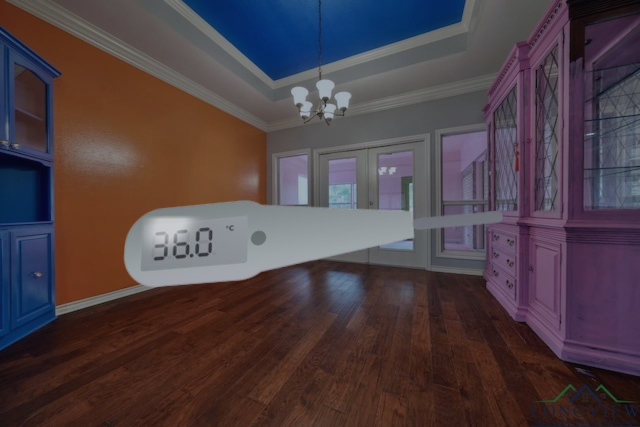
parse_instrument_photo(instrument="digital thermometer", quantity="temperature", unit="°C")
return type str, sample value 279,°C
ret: 36.0,°C
